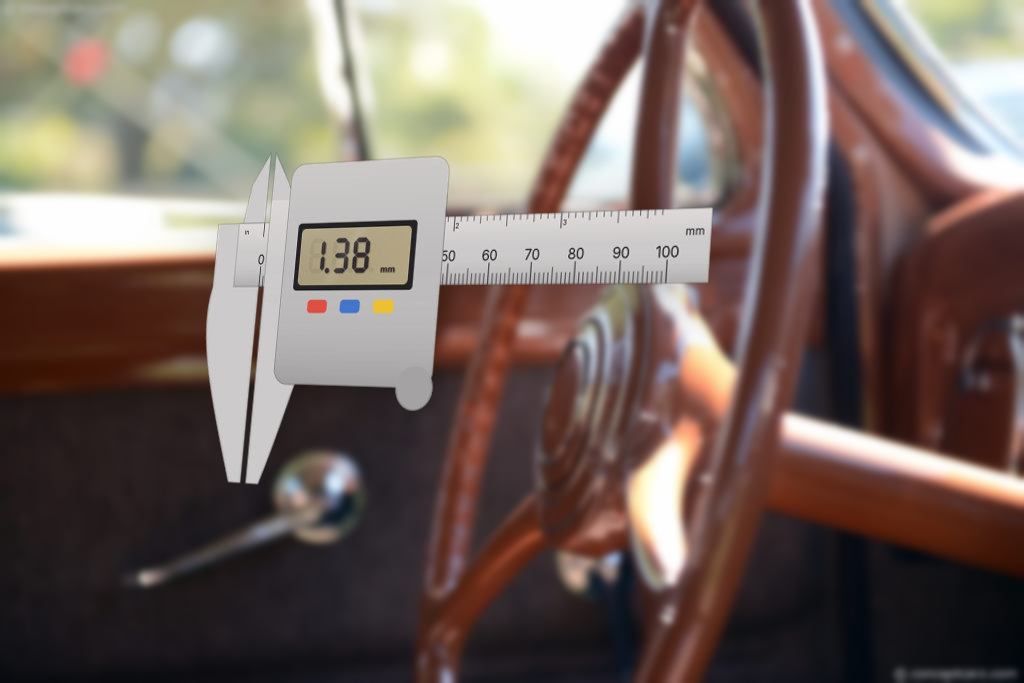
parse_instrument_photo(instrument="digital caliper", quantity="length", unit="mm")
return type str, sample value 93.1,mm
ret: 1.38,mm
